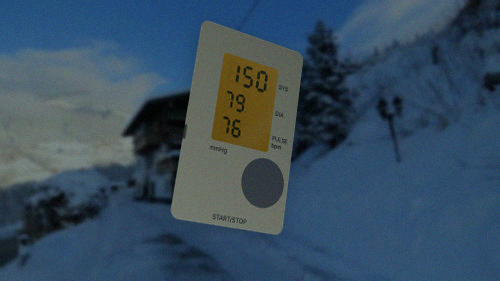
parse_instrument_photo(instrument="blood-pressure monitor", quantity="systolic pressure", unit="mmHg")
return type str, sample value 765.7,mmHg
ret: 150,mmHg
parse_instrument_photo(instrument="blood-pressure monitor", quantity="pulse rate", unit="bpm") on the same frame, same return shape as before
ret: 76,bpm
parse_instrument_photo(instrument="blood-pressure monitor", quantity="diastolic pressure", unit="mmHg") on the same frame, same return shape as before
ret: 79,mmHg
